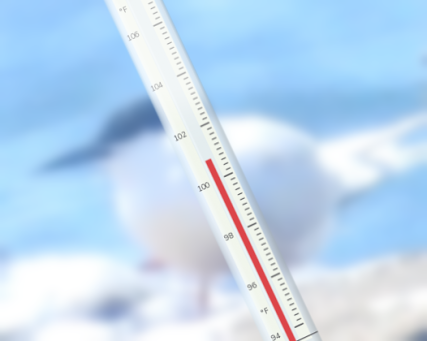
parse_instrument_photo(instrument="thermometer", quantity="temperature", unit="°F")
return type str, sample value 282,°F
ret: 100.8,°F
